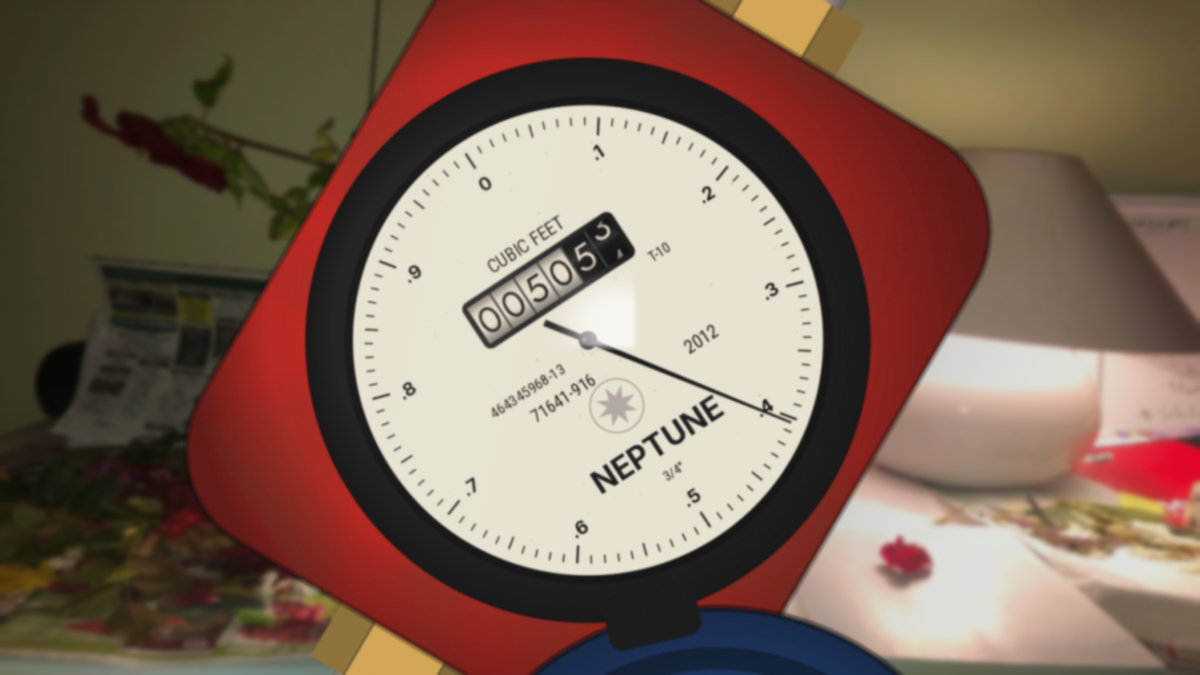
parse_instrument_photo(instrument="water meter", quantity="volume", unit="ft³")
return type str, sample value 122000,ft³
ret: 5053.40,ft³
